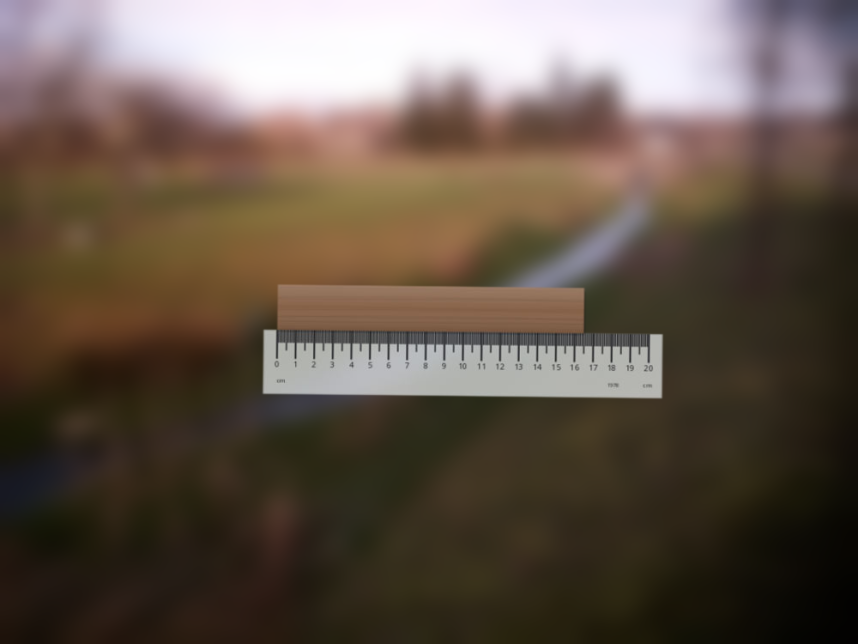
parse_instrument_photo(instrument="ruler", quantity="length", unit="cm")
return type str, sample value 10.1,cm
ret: 16.5,cm
